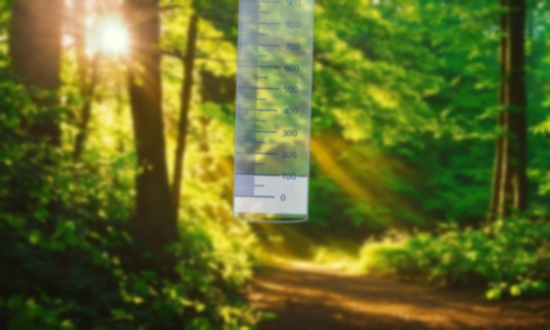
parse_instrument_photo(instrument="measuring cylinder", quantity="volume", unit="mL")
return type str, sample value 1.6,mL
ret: 100,mL
